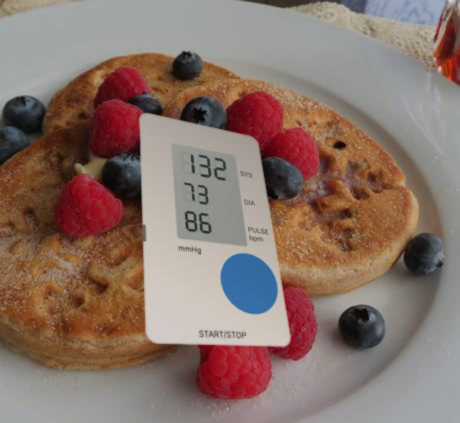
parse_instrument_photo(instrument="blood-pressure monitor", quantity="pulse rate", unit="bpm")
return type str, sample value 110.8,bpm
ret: 86,bpm
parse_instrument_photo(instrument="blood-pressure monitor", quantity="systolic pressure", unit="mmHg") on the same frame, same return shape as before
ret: 132,mmHg
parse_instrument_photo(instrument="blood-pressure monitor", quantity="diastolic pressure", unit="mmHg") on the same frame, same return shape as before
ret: 73,mmHg
